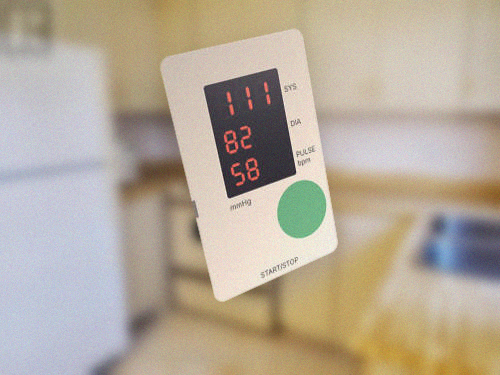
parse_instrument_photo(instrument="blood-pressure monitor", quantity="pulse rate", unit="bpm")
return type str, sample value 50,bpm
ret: 58,bpm
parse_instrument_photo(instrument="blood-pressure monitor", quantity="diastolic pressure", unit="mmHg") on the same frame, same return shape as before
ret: 82,mmHg
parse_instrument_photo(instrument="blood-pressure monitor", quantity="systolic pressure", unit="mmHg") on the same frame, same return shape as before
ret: 111,mmHg
